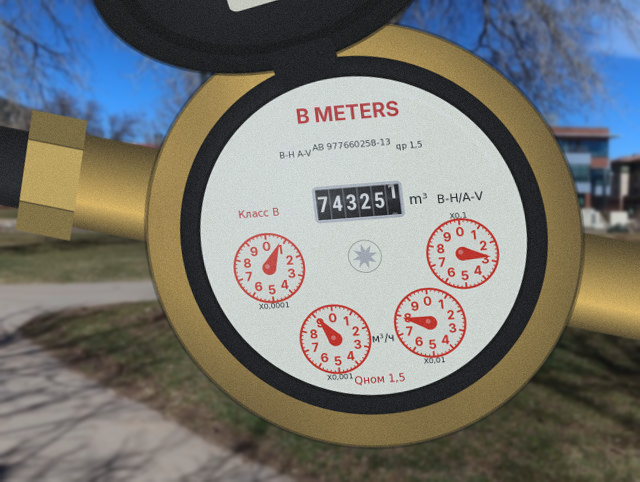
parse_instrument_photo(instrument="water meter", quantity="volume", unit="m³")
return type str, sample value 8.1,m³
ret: 743251.2790,m³
